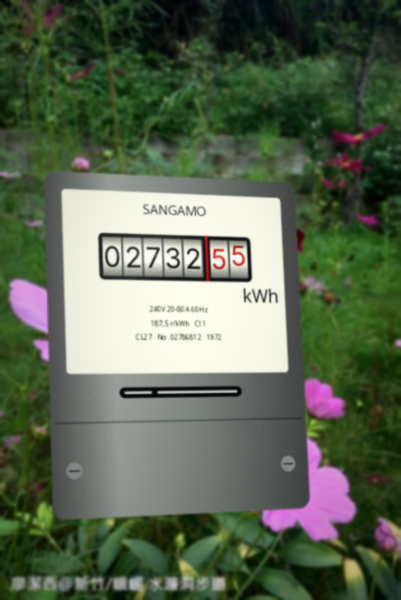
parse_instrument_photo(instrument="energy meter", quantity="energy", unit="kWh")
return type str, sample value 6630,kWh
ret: 2732.55,kWh
